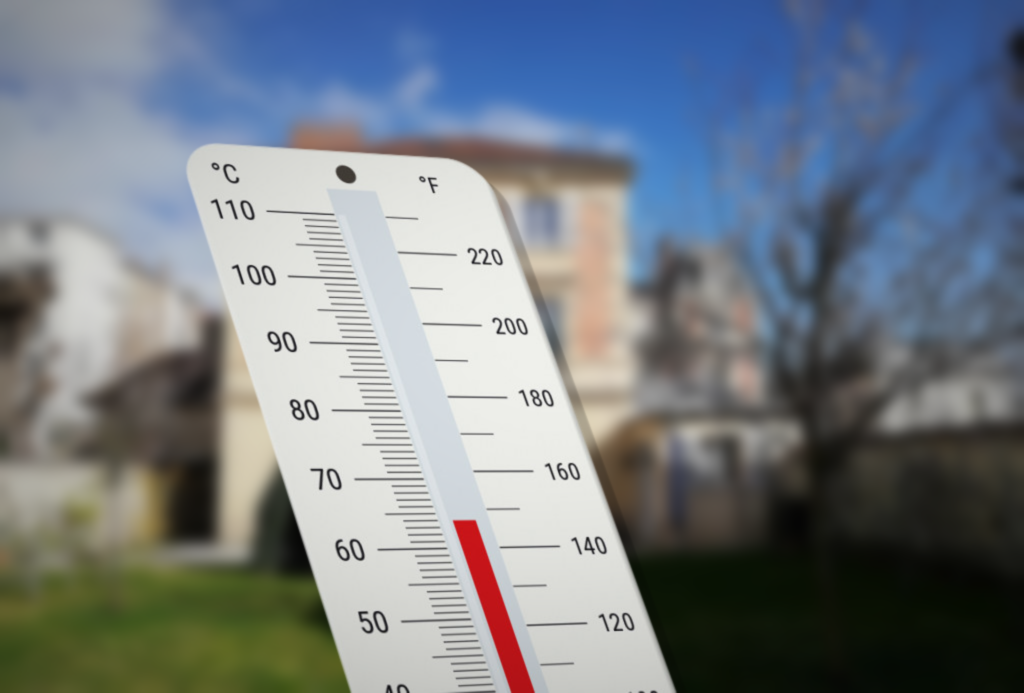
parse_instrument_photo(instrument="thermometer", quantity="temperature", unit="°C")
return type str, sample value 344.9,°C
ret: 64,°C
